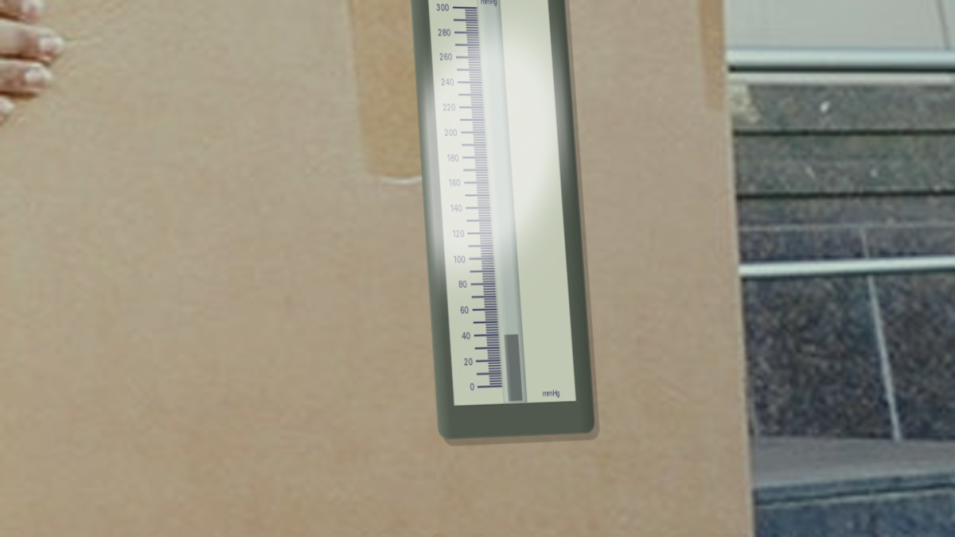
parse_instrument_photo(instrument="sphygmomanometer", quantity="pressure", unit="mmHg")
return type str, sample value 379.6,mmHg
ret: 40,mmHg
